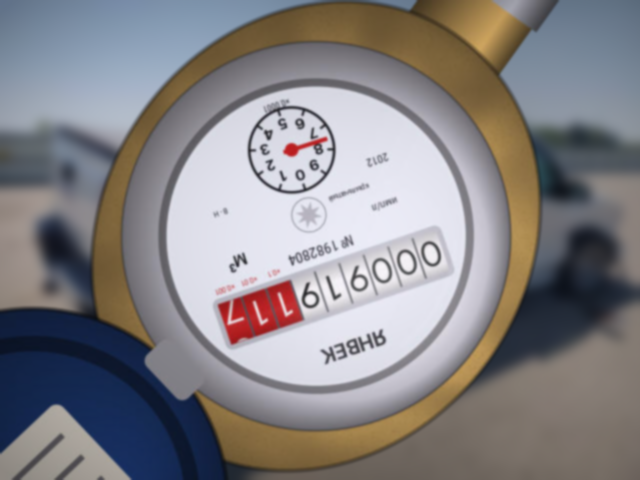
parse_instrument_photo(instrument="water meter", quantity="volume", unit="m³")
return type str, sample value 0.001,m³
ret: 919.1167,m³
